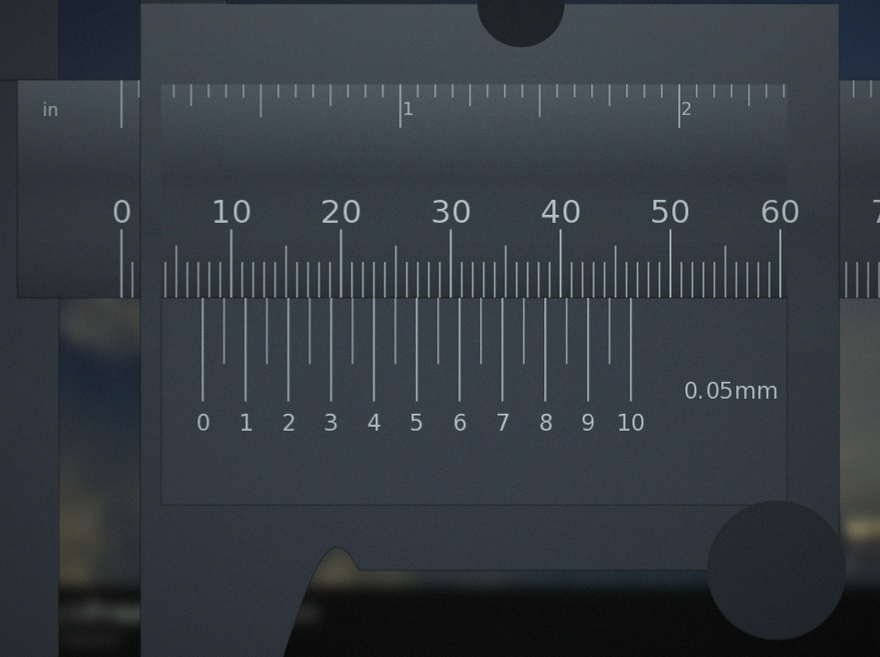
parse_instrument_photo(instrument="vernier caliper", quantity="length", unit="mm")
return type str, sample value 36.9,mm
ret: 7.4,mm
